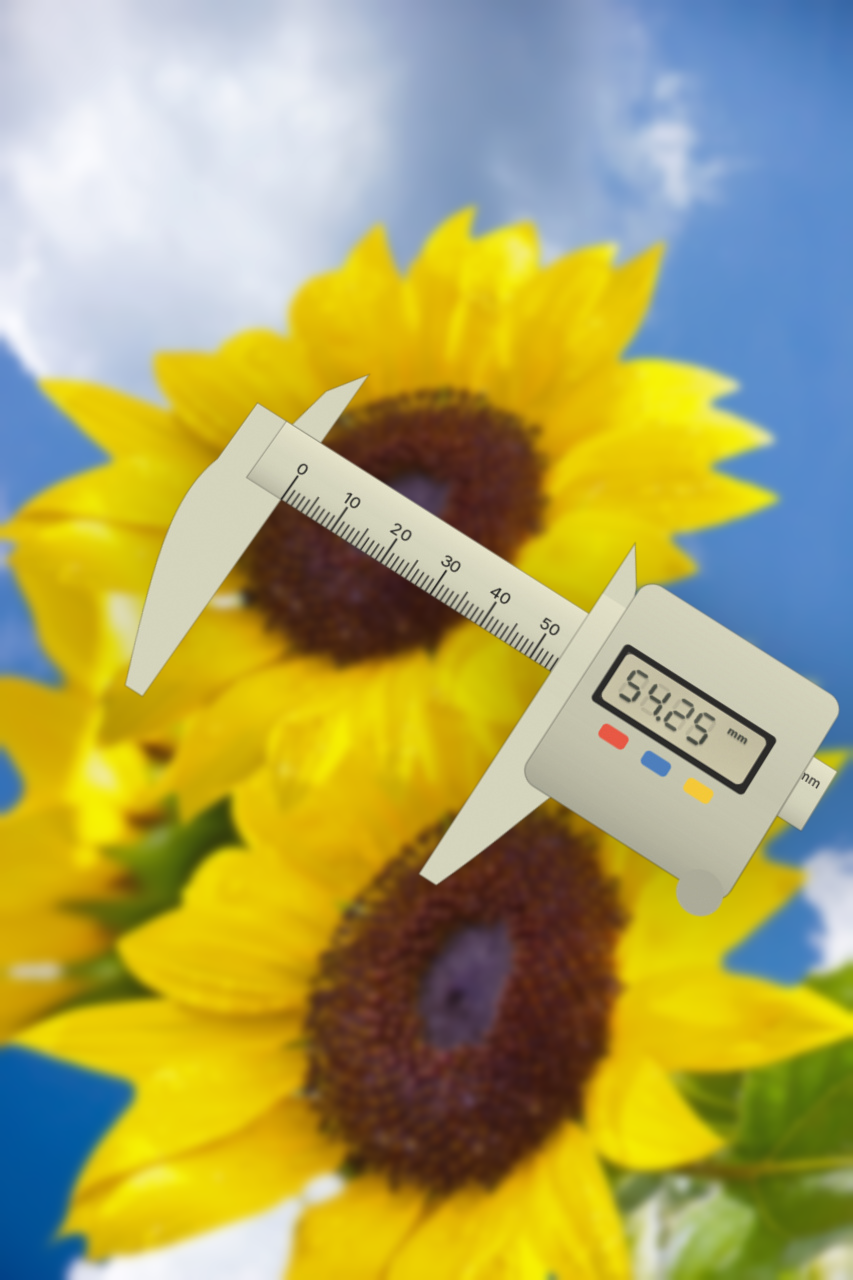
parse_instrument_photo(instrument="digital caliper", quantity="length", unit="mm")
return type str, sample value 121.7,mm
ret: 54.25,mm
